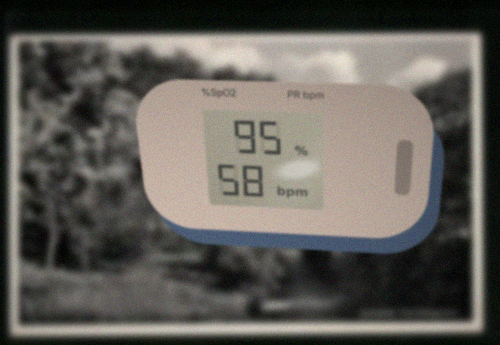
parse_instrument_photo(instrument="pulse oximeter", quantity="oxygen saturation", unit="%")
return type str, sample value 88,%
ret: 95,%
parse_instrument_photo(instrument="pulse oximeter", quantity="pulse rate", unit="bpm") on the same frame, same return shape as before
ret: 58,bpm
